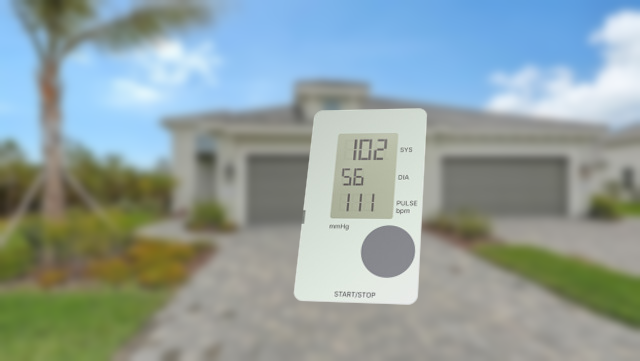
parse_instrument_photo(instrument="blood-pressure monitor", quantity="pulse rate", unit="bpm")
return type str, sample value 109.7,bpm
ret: 111,bpm
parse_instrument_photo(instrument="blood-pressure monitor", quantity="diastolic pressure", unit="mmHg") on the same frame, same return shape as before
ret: 56,mmHg
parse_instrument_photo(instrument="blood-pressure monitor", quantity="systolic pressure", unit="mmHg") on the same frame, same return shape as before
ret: 102,mmHg
